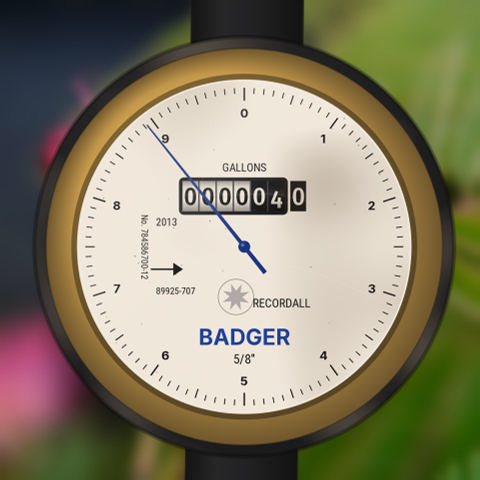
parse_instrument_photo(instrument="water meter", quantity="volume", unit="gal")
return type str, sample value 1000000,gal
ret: 38.9,gal
